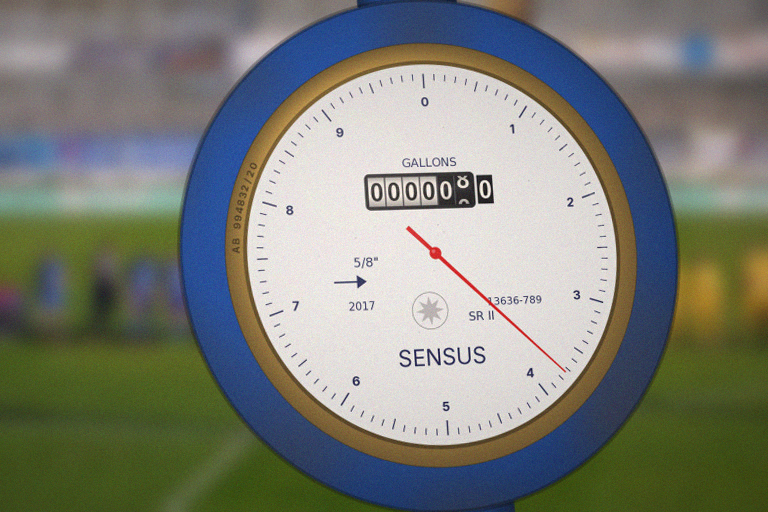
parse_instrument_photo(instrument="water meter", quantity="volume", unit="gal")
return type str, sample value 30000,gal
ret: 83.7,gal
